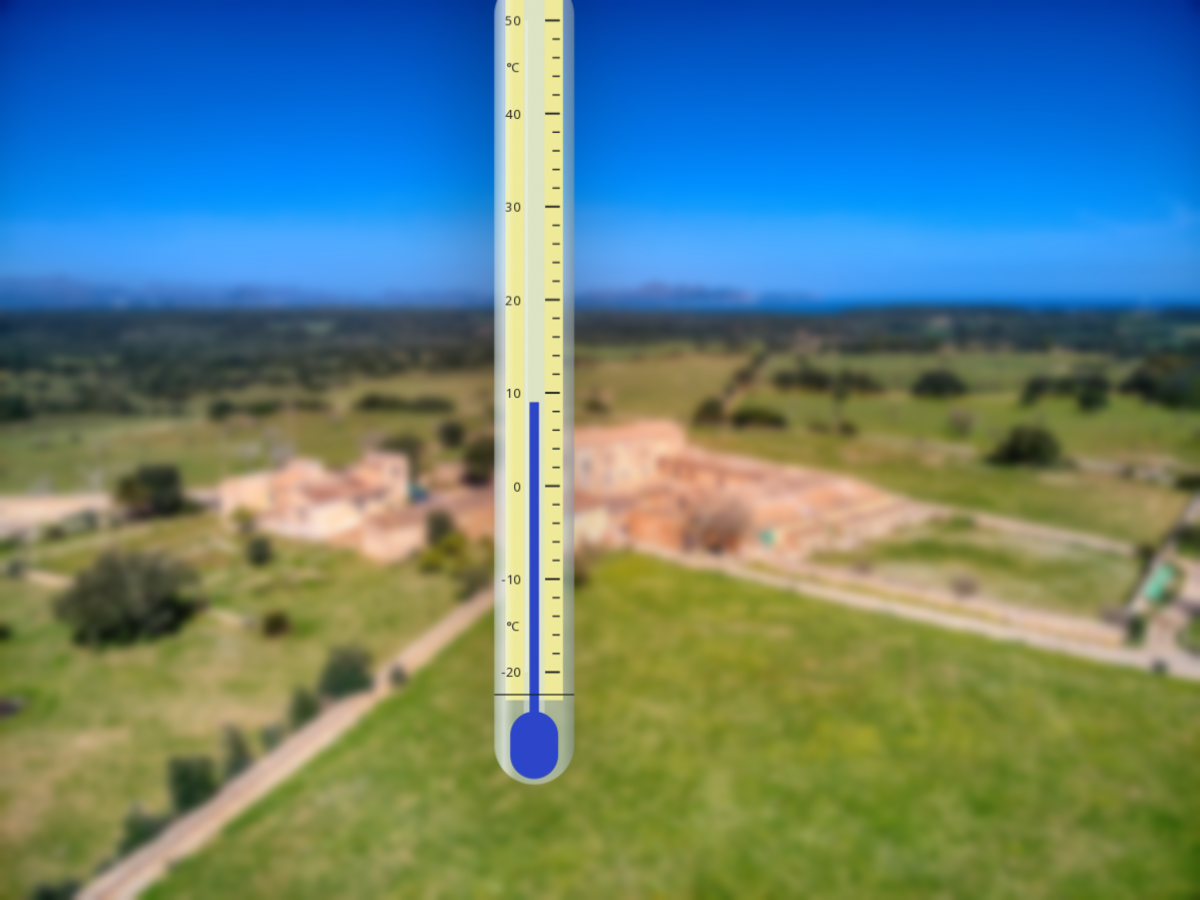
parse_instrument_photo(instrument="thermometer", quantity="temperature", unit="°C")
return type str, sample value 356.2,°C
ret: 9,°C
